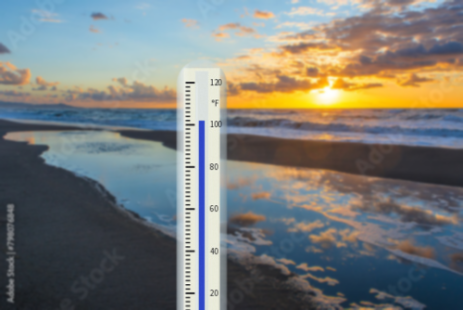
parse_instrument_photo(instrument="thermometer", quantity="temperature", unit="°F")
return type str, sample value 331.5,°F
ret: 102,°F
